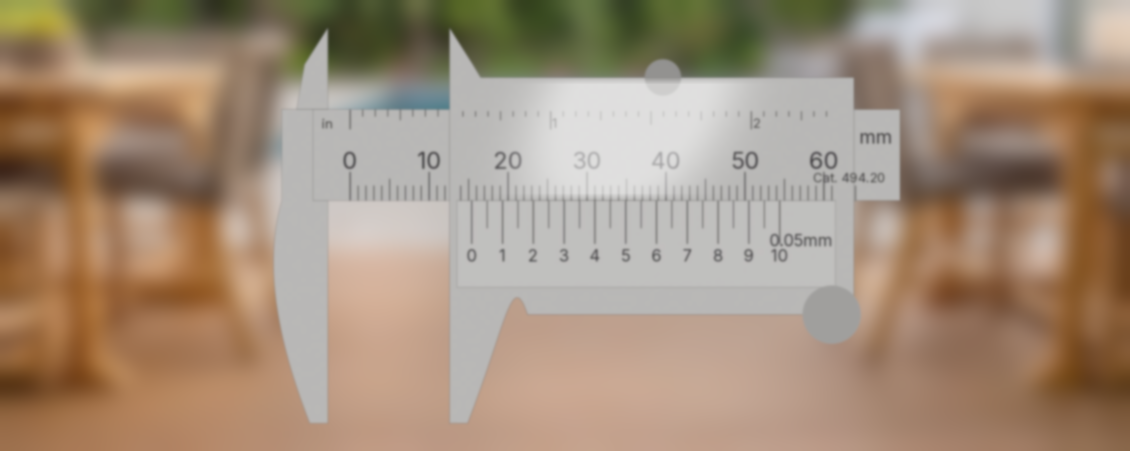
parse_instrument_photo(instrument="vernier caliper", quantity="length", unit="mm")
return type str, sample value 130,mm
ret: 15.4,mm
